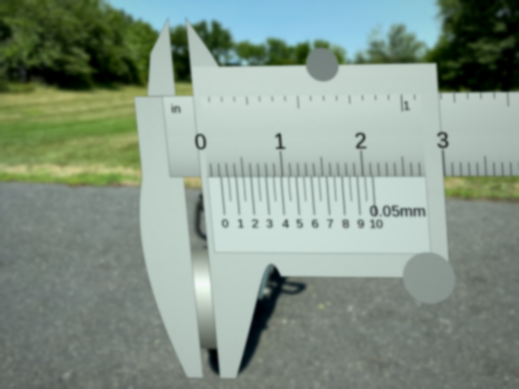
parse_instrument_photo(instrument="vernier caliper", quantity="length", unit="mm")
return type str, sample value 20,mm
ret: 2.2,mm
